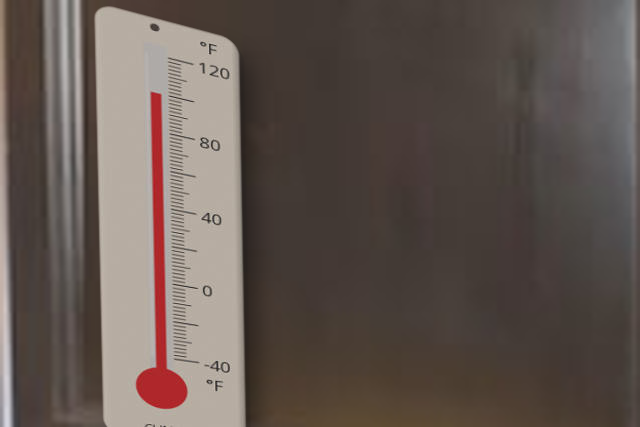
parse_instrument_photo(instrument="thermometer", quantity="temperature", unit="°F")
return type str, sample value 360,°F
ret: 100,°F
